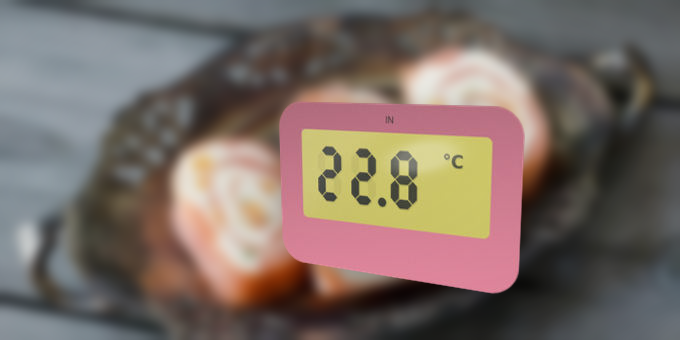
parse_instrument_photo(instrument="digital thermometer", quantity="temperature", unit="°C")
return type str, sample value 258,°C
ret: 22.8,°C
